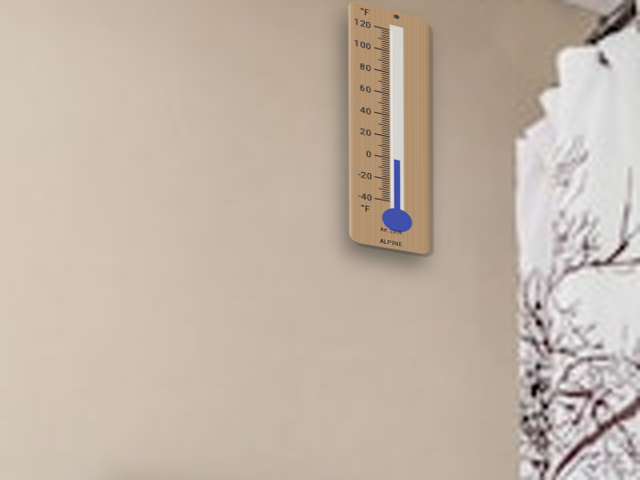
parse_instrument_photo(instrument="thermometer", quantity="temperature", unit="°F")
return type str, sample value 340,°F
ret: 0,°F
